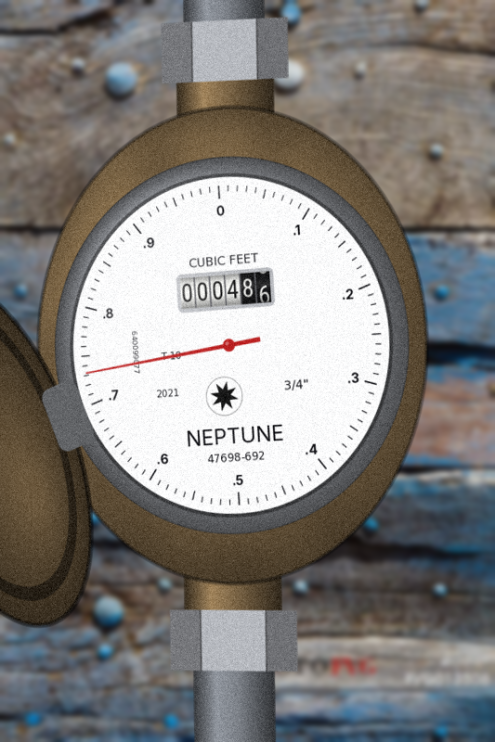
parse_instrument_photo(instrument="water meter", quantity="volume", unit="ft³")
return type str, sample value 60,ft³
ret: 485.73,ft³
